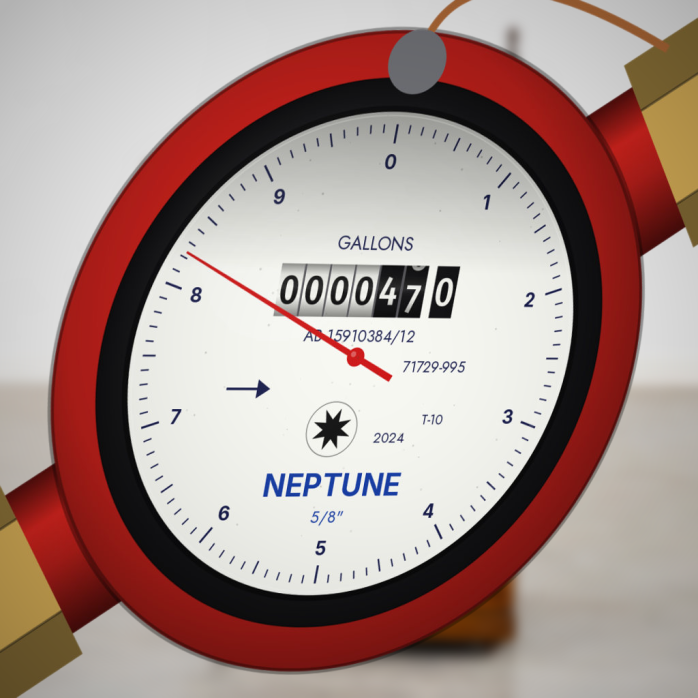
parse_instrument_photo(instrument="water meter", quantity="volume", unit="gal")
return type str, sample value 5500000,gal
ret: 468.2,gal
